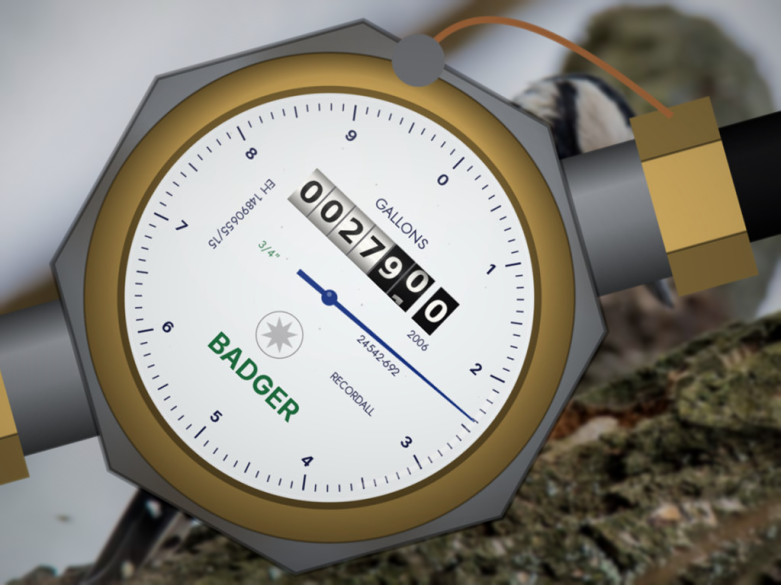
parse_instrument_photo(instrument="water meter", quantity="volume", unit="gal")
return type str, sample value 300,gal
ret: 27902.4,gal
